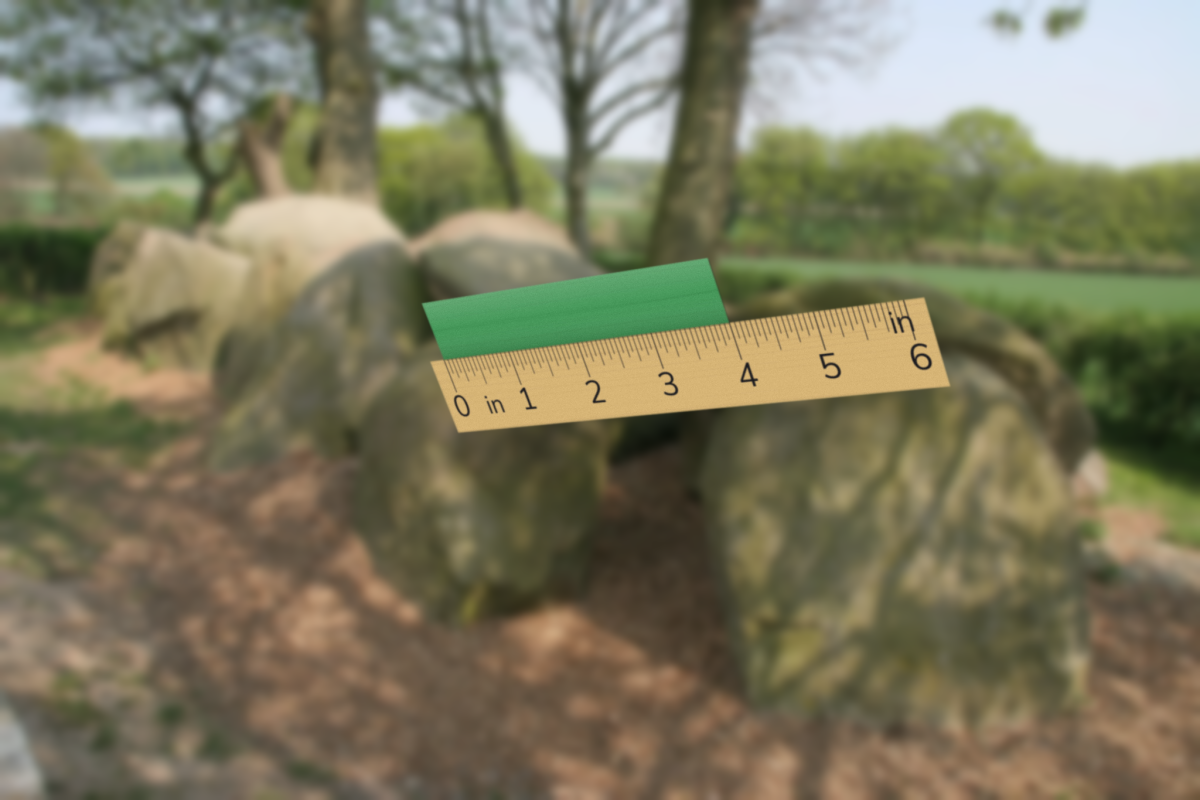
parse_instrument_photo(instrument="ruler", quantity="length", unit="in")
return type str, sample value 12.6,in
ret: 4,in
